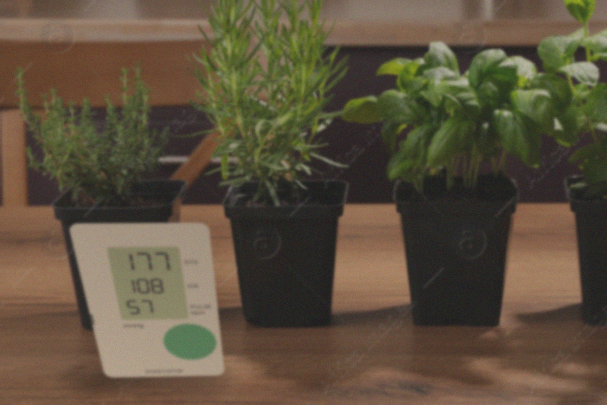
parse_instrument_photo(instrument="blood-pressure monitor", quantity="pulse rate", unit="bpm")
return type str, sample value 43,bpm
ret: 57,bpm
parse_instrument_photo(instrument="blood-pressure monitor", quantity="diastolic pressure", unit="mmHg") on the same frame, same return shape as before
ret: 108,mmHg
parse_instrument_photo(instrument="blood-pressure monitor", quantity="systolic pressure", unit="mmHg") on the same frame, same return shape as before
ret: 177,mmHg
